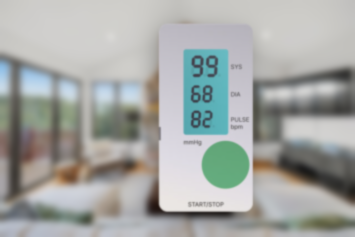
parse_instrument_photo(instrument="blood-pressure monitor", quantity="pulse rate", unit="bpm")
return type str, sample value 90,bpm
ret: 82,bpm
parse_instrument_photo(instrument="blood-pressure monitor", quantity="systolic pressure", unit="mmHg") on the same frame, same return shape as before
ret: 99,mmHg
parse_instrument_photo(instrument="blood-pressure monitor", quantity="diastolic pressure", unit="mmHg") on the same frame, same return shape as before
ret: 68,mmHg
